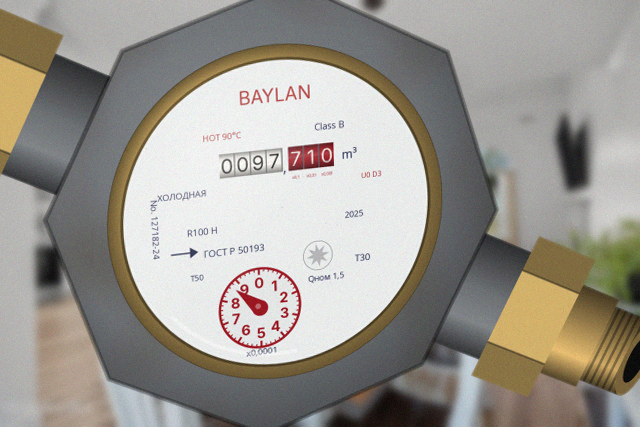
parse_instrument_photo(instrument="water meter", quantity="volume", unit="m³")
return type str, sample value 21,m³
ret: 97.7108,m³
